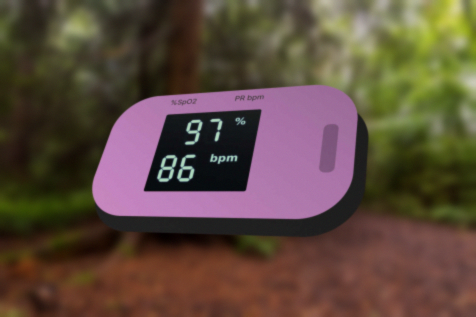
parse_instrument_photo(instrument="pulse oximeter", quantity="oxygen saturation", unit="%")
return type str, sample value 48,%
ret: 97,%
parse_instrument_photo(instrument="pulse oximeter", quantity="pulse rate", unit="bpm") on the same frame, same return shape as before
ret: 86,bpm
